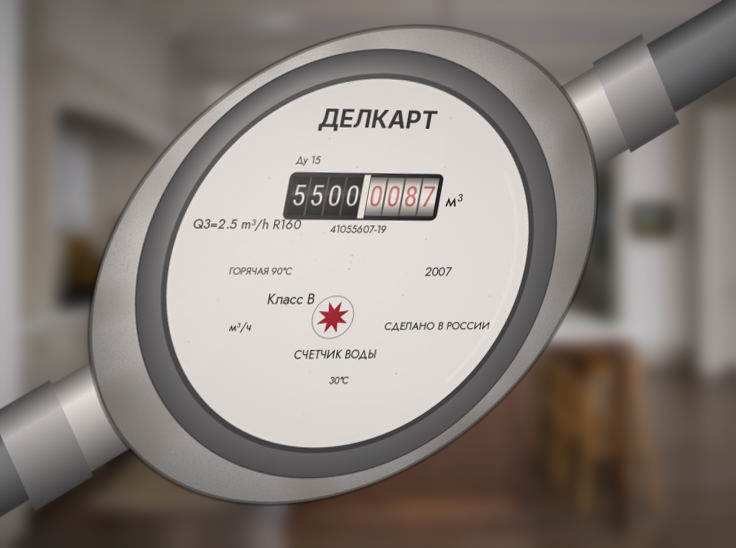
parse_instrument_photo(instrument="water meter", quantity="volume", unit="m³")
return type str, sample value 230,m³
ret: 5500.0087,m³
